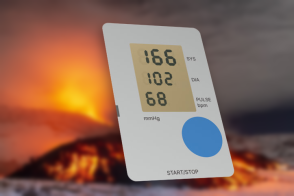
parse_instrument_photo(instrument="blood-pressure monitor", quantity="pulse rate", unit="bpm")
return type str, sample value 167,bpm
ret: 68,bpm
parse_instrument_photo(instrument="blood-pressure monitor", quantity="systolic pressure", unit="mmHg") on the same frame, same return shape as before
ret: 166,mmHg
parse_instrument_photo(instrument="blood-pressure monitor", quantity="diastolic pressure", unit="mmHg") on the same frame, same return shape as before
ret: 102,mmHg
